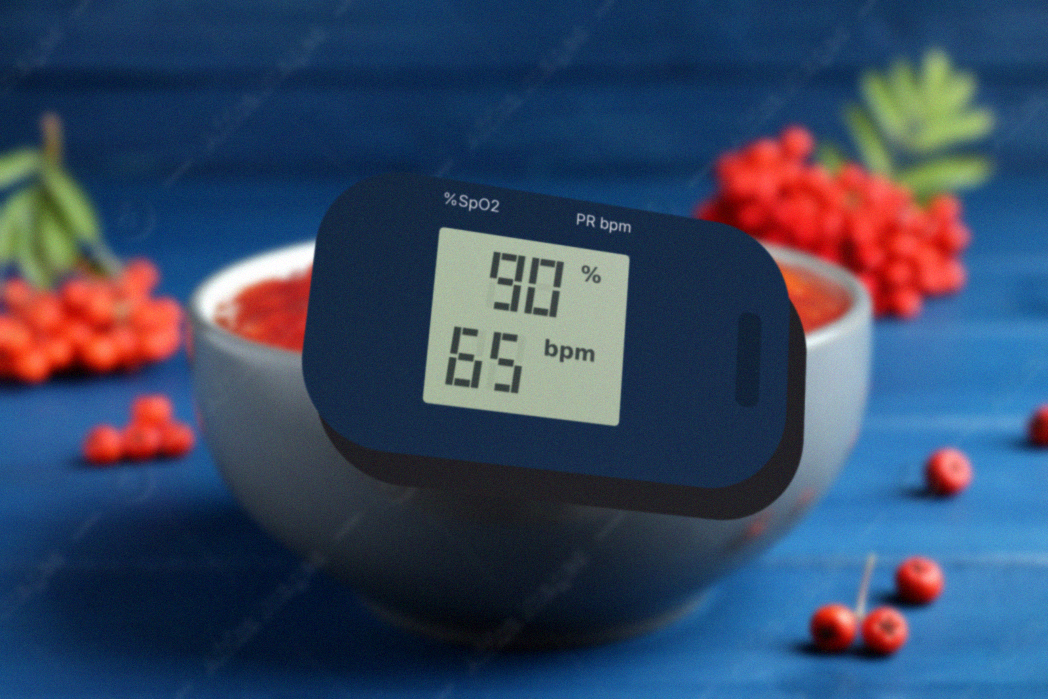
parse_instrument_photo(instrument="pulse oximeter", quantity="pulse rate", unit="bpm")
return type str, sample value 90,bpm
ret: 65,bpm
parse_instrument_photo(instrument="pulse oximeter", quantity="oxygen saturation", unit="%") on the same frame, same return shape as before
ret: 90,%
